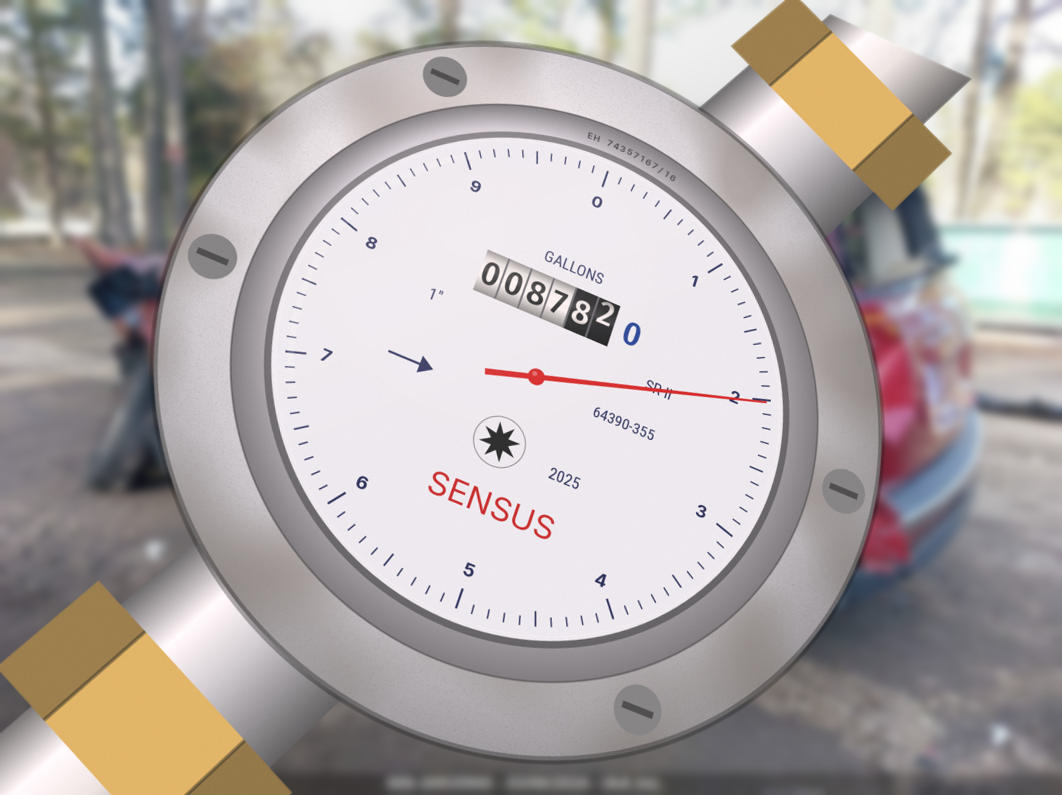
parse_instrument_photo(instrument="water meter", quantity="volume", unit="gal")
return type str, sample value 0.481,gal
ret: 87822.0,gal
